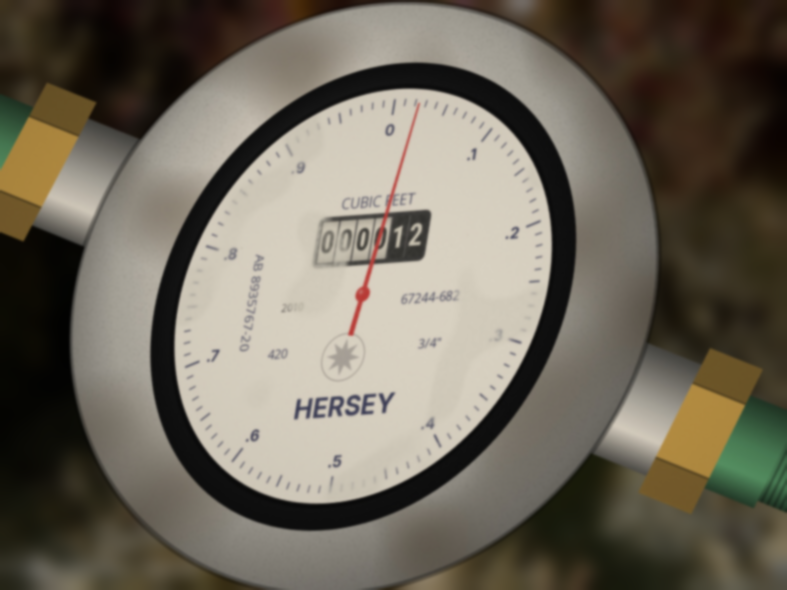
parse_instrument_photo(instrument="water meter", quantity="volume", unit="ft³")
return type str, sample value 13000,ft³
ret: 12.02,ft³
